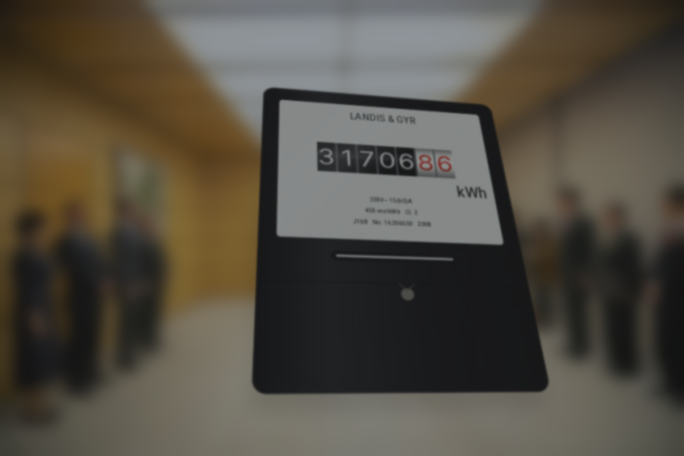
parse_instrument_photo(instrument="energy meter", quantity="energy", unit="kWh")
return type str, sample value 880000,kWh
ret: 31706.86,kWh
